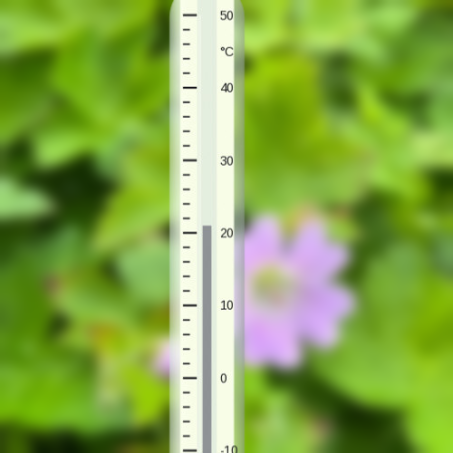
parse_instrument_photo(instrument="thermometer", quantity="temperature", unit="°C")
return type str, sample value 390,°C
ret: 21,°C
